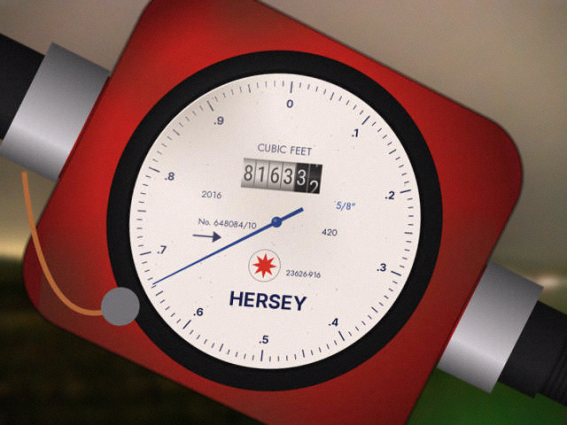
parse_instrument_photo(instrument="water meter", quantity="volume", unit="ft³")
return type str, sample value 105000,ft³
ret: 816331.66,ft³
